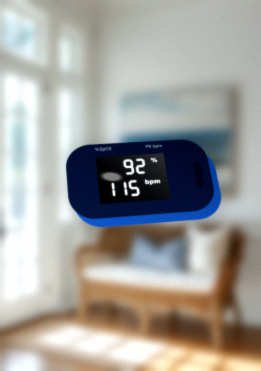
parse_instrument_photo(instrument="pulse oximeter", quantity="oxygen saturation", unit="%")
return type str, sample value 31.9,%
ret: 92,%
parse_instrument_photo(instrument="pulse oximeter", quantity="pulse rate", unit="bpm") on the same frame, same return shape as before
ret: 115,bpm
